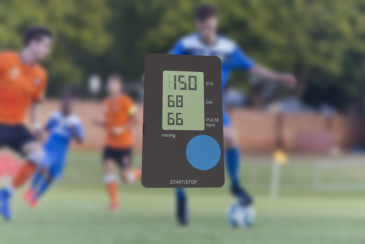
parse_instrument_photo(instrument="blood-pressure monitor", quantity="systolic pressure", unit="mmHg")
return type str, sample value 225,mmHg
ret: 150,mmHg
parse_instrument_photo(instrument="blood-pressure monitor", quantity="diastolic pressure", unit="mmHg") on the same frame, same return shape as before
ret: 68,mmHg
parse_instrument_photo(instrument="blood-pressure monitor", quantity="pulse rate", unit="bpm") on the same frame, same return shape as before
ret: 66,bpm
